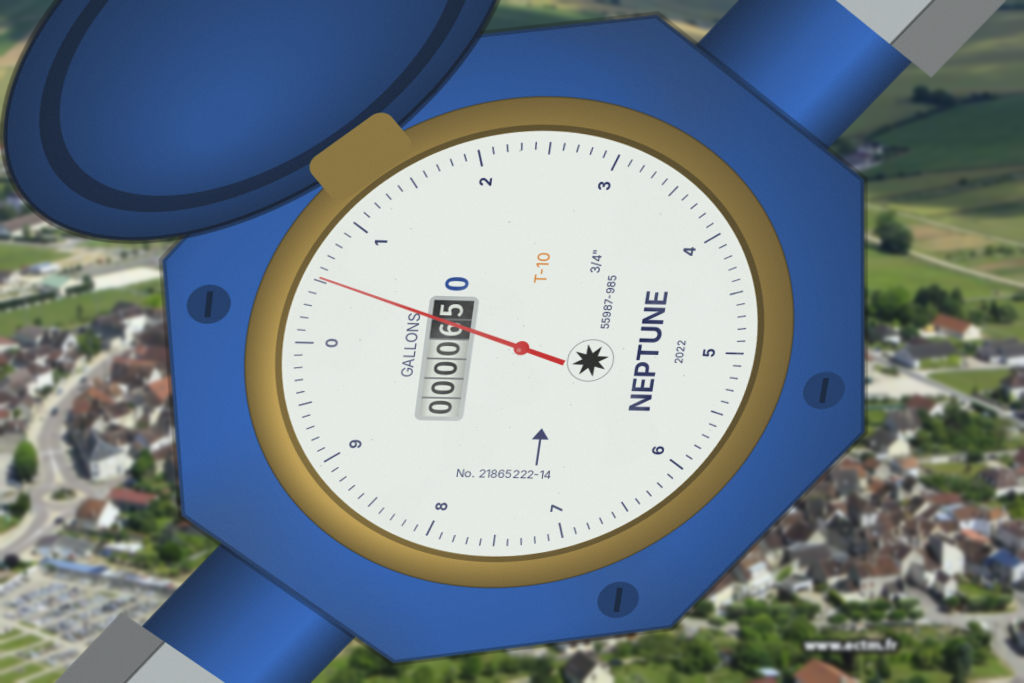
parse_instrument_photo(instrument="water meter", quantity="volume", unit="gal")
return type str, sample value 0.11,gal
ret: 650.5,gal
